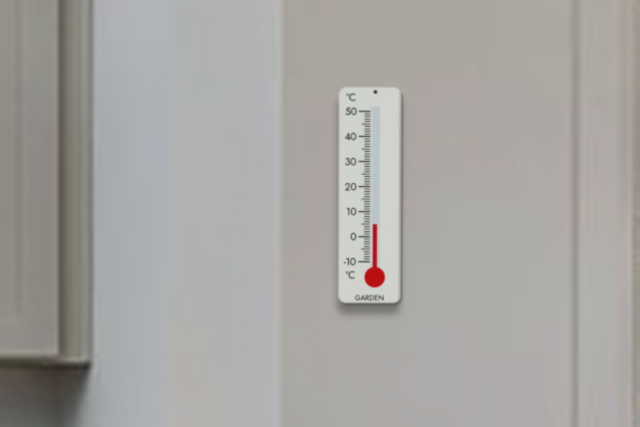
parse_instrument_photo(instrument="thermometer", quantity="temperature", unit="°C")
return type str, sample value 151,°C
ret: 5,°C
